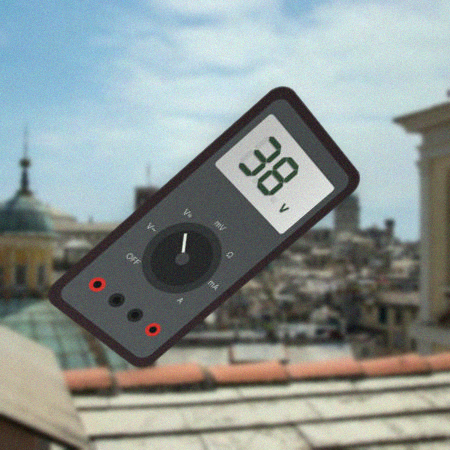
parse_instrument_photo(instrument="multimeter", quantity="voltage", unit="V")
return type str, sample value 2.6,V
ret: 38,V
